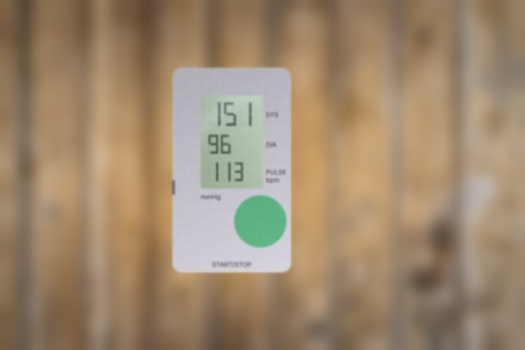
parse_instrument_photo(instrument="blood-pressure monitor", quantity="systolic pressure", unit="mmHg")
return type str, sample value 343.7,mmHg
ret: 151,mmHg
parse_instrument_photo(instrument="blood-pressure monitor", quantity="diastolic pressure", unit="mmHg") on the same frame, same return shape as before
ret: 96,mmHg
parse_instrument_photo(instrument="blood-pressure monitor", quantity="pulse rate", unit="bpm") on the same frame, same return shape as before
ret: 113,bpm
